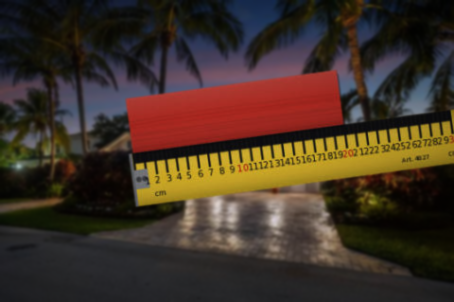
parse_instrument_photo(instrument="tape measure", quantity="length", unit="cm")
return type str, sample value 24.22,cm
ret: 20,cm
